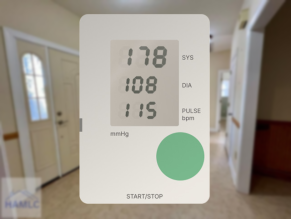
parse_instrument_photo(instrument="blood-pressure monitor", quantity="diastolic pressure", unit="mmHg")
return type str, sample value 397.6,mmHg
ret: 108,mmHg
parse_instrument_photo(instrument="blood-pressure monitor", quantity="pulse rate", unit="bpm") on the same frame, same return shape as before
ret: 115,bpm
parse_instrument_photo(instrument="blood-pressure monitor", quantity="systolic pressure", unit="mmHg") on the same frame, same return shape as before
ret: 178,mmHg
